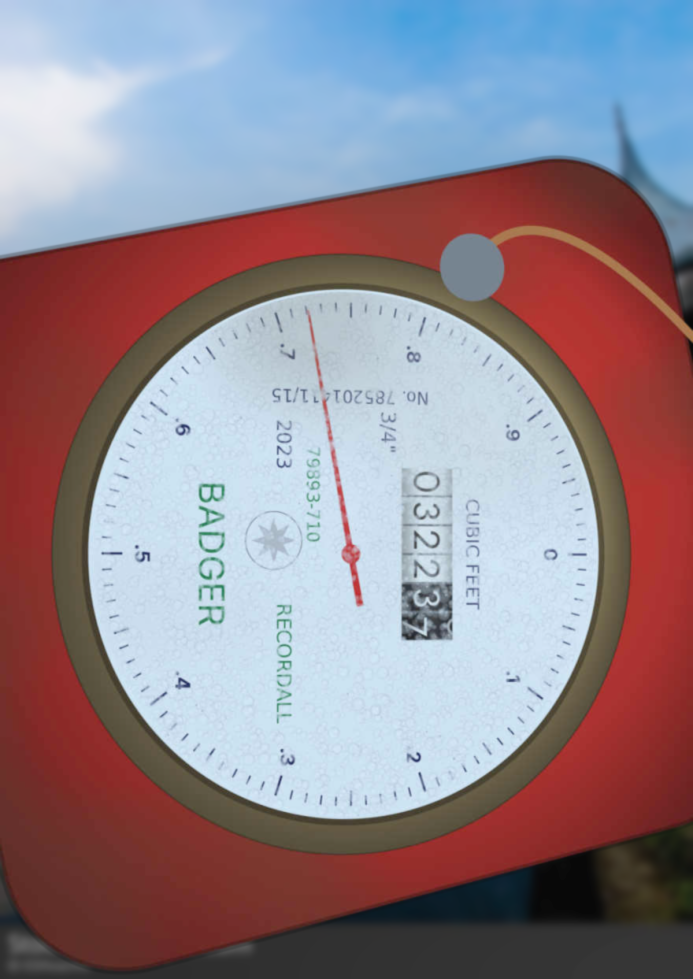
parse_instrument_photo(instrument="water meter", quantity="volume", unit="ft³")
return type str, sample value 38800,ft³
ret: 32236.72,ft³
